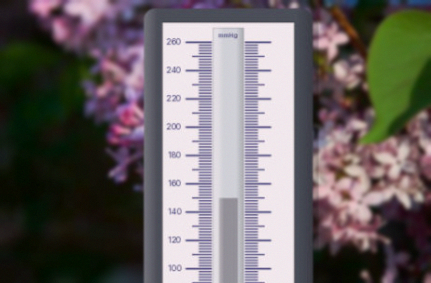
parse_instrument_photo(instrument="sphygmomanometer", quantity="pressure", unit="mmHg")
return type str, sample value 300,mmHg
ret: 150,mmHg
